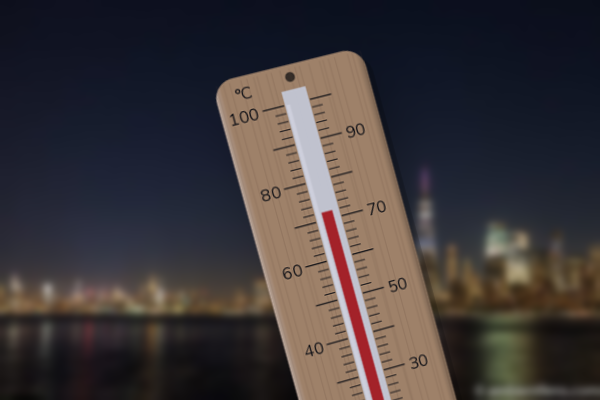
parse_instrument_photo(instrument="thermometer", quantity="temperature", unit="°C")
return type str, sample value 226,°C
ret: 72,°C
